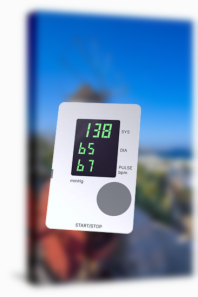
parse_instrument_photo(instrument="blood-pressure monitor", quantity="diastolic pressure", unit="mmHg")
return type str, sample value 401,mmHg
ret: 65,mmHg
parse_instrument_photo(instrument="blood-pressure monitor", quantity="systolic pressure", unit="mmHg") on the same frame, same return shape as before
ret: 138,mmHg
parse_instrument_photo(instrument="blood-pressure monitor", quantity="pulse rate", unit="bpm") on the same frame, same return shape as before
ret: 67,bpm
